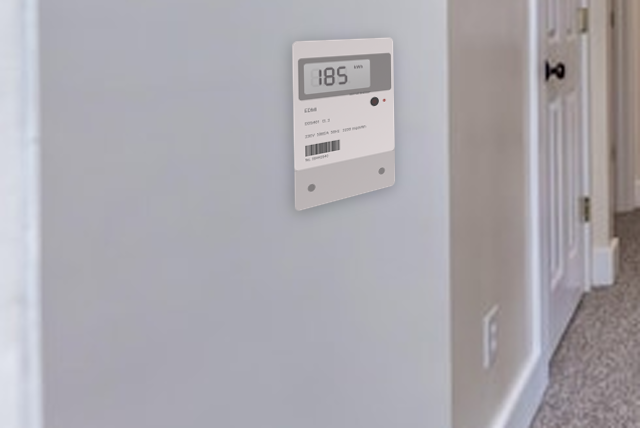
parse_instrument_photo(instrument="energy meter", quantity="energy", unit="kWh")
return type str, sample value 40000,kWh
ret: 185,kWh
